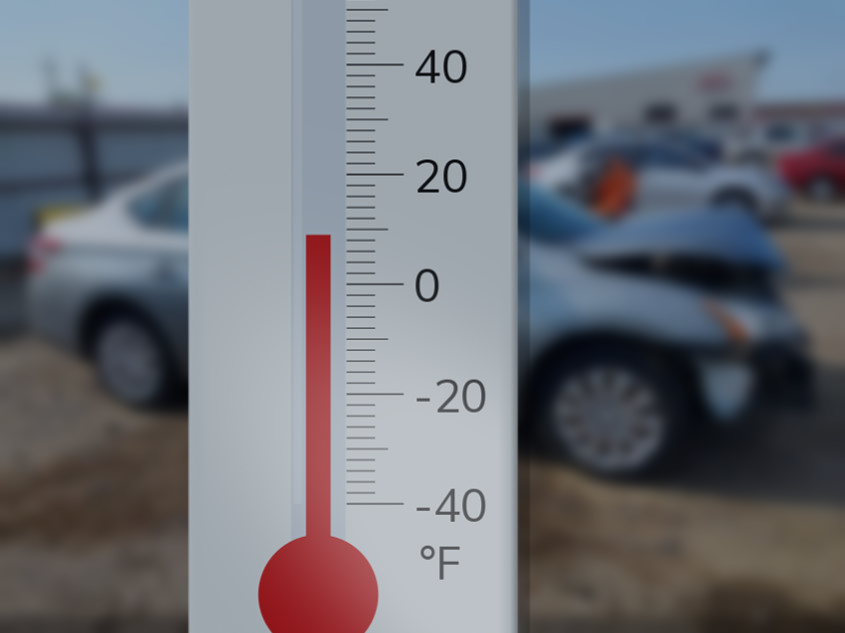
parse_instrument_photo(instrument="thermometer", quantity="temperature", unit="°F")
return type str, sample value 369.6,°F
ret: 9,°F
